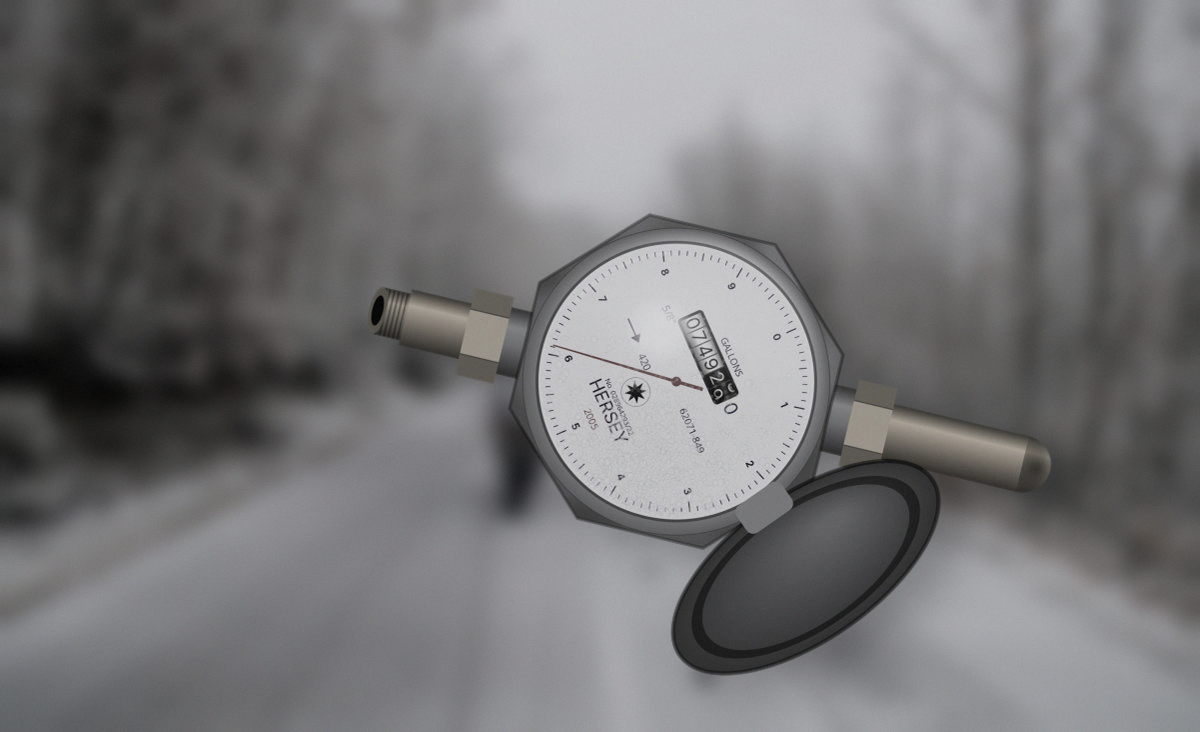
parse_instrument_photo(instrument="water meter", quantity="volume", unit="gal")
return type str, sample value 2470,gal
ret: 749286.1,gal
